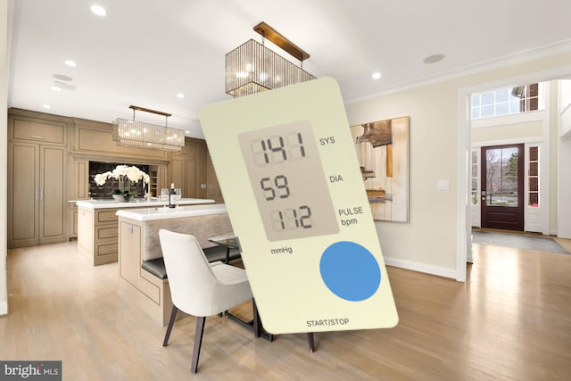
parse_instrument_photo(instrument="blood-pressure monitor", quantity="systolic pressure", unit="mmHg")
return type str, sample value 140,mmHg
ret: 141,mmHg
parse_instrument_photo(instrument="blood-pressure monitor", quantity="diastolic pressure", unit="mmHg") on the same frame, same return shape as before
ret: 59,mmHg
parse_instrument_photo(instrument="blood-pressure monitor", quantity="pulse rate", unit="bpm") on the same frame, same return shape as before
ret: 112,bpm
